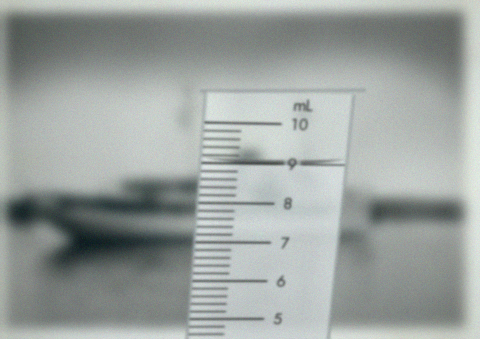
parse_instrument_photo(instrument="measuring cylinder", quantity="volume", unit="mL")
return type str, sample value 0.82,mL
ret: 9,mL
